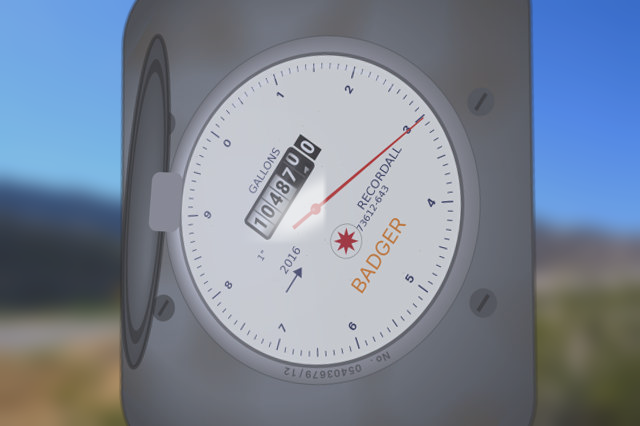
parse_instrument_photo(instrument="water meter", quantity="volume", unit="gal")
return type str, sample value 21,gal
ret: 1048703.0,gal
